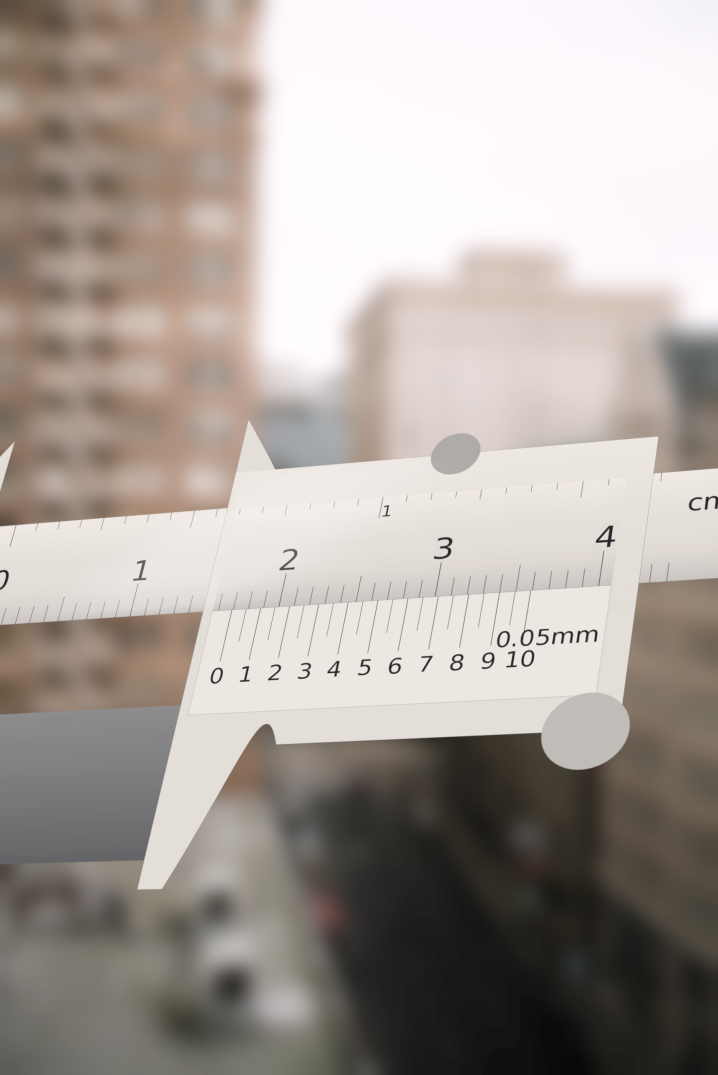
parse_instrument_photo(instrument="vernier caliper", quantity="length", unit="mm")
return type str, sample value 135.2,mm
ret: 16.9,mm
